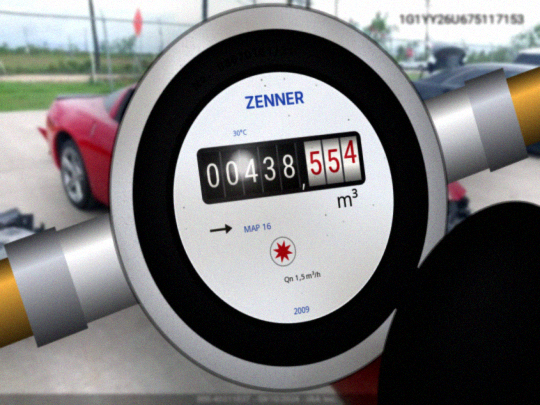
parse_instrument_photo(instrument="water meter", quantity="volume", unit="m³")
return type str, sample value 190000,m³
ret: 438.554,m³
